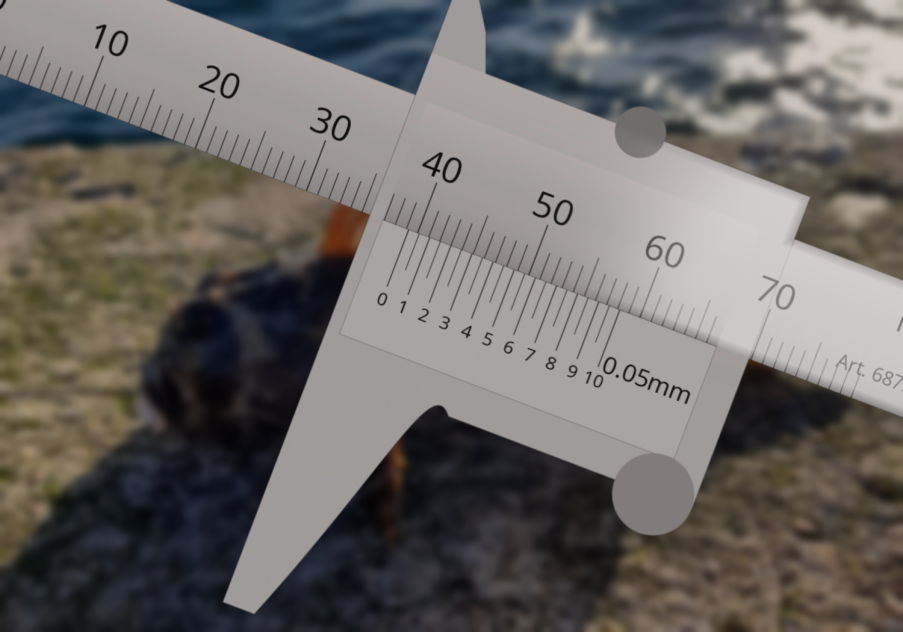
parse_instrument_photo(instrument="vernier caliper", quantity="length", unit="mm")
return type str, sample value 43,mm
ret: 39.2,mm
